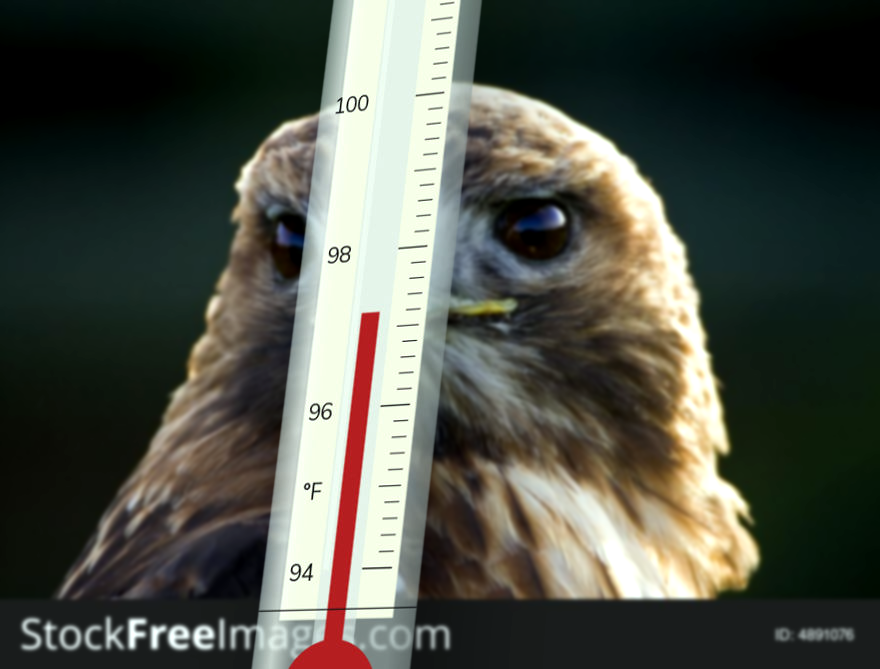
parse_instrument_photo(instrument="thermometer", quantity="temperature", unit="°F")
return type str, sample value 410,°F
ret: 97.2,°F
